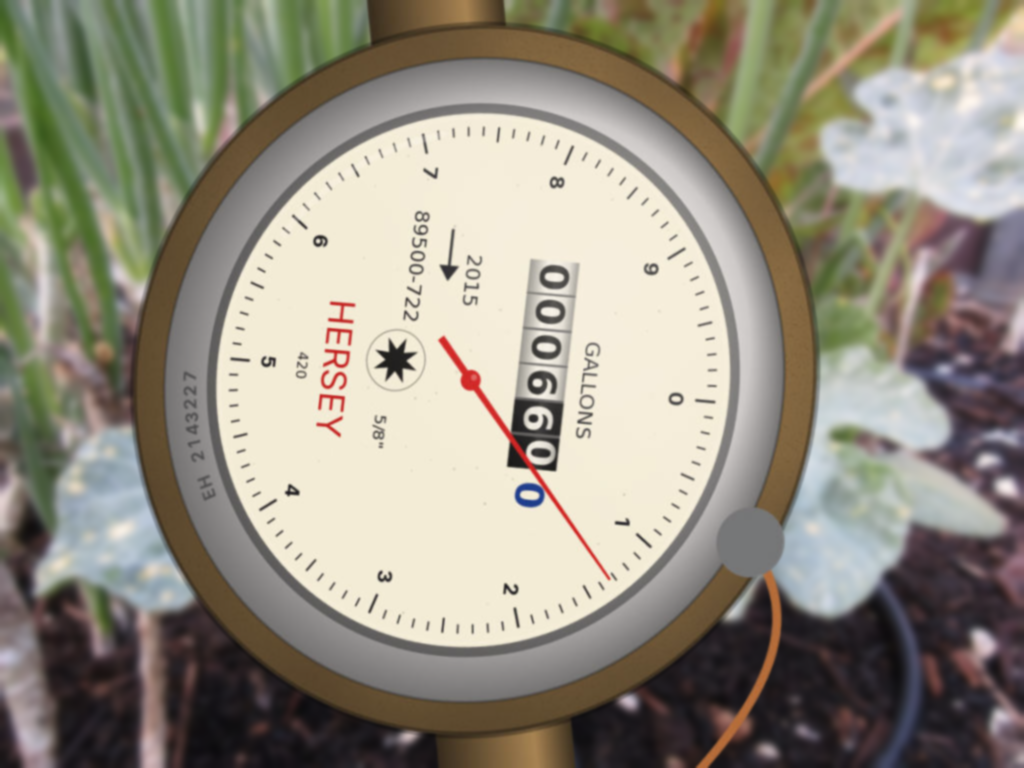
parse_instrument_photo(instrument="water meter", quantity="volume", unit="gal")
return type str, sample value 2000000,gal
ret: 6601.3,gal
